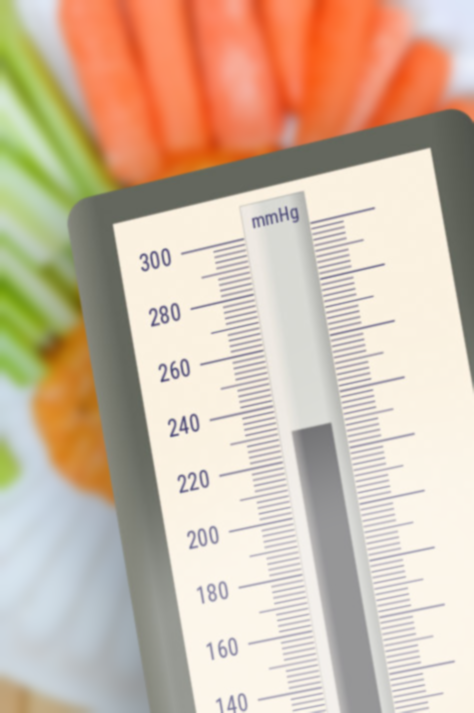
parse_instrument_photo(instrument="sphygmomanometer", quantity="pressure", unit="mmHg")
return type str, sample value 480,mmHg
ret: 230,mmHg
